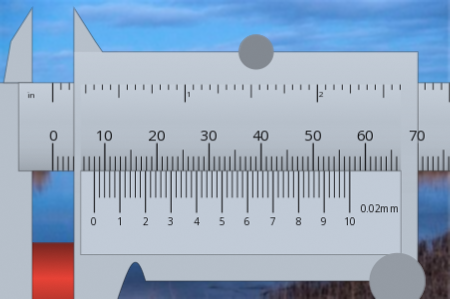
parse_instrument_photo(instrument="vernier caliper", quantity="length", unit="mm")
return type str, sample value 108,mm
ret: 8.0,mm
